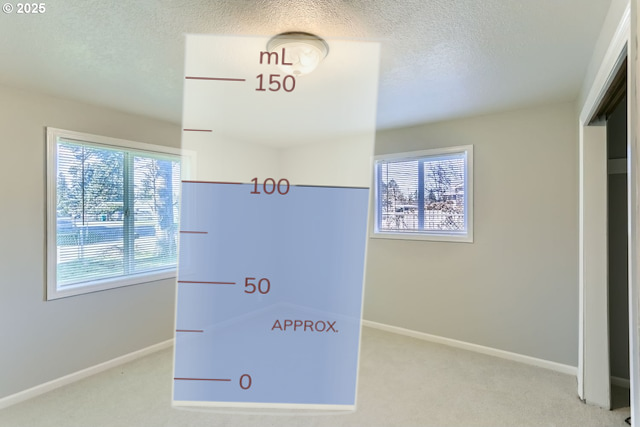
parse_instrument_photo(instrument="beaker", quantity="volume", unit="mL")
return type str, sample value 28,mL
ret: 100,mL
